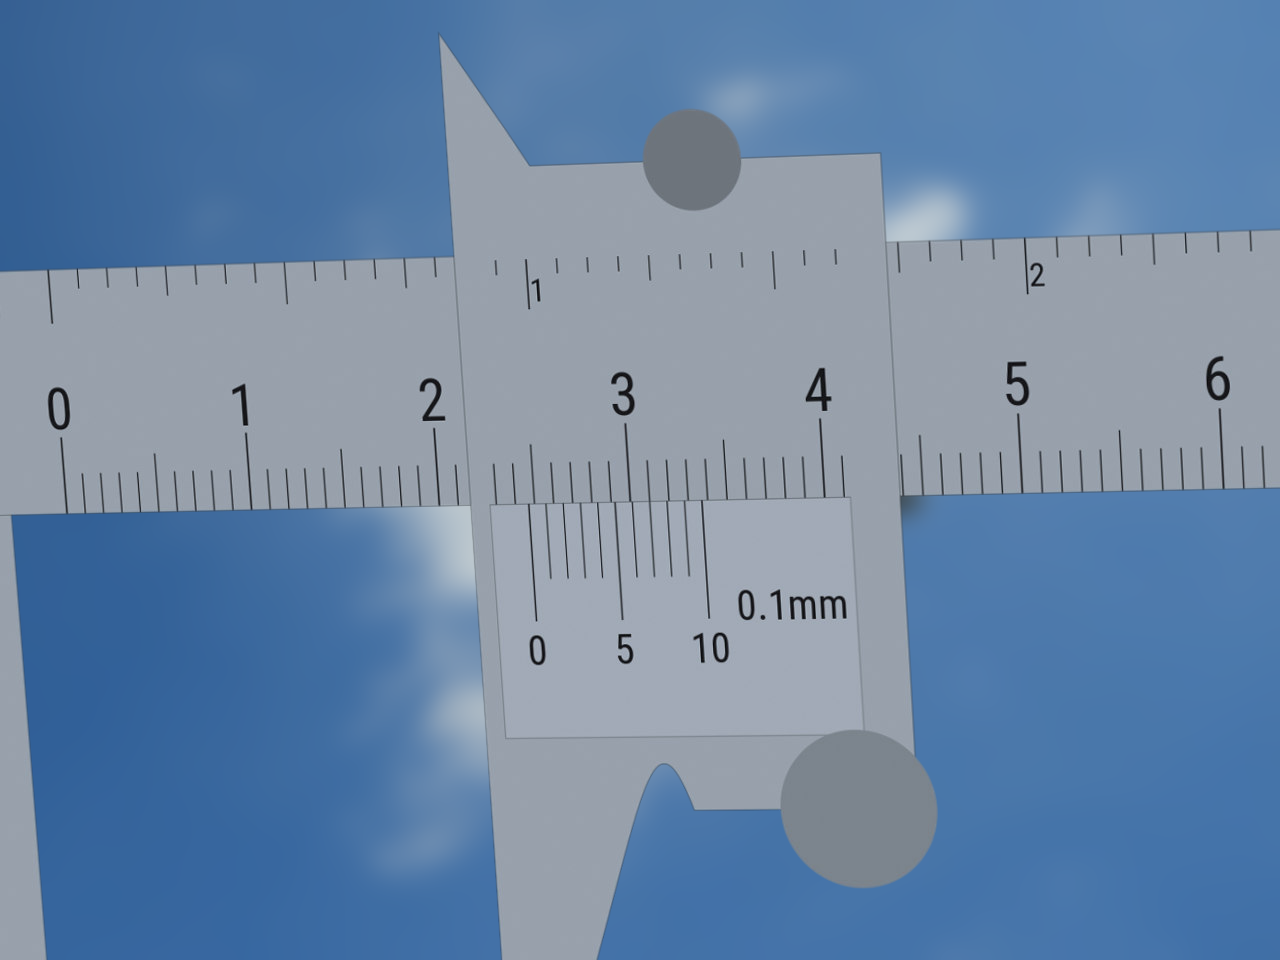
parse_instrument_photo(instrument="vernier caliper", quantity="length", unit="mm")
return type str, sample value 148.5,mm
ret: 24.7,mm
